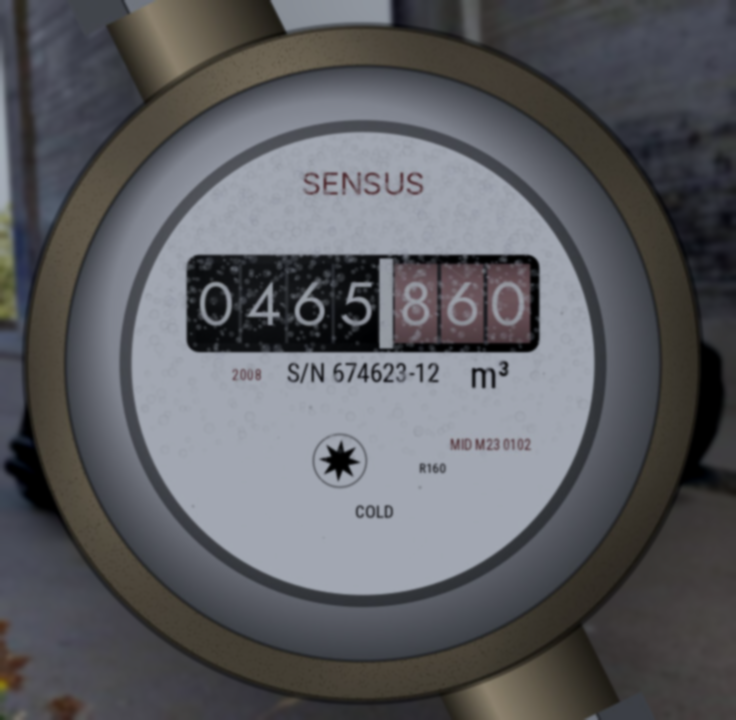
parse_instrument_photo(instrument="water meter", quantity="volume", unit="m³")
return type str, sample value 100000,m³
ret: 465.860,m³
